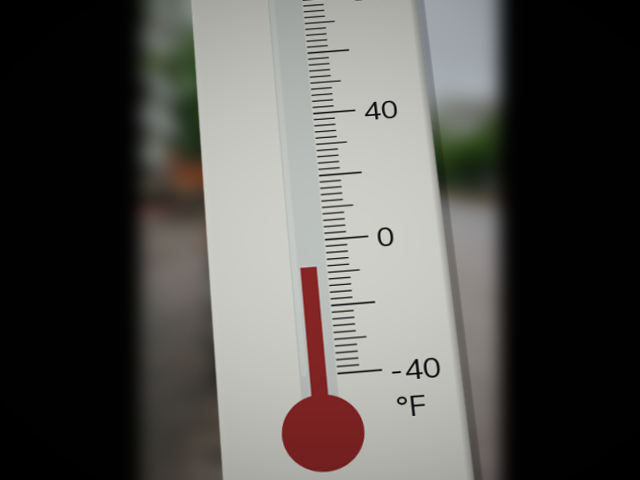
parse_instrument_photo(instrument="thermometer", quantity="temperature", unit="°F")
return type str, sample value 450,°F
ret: -8,°F
